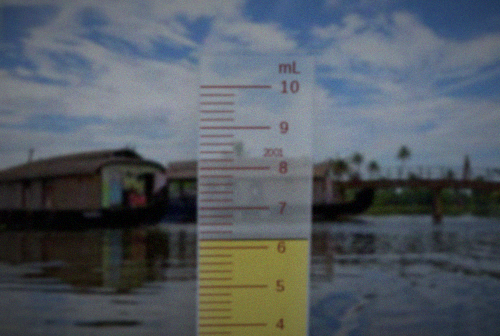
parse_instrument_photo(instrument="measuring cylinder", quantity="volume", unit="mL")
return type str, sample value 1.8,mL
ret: 6.2,mL
